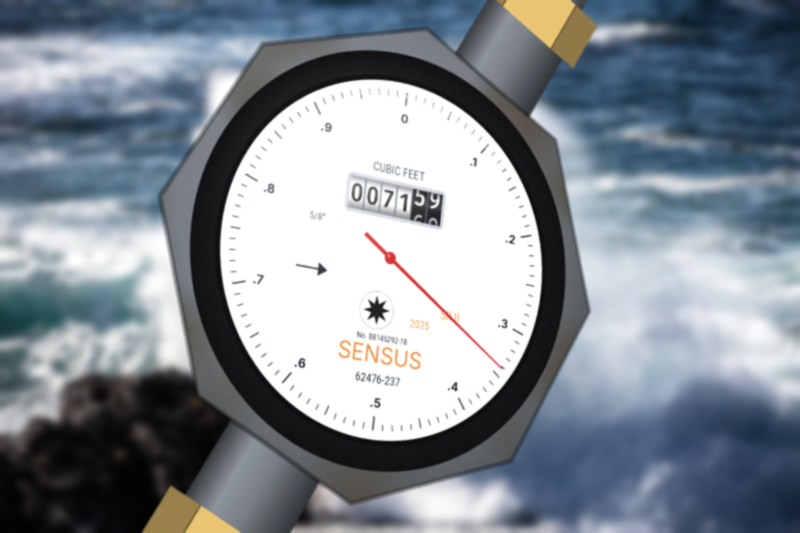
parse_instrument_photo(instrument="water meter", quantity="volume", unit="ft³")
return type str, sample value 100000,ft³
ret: 7159.34,ft³
